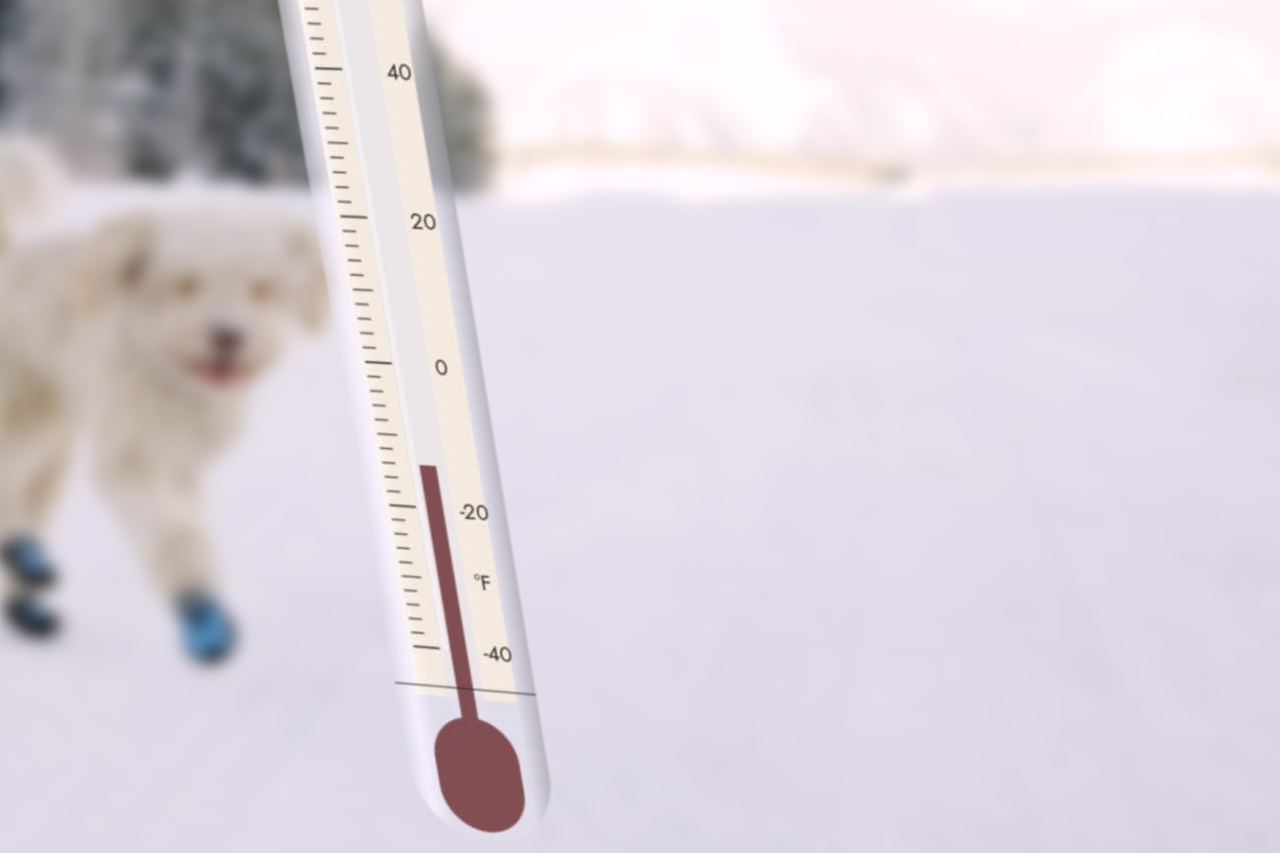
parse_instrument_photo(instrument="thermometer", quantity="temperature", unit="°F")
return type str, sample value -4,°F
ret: -14,°F
